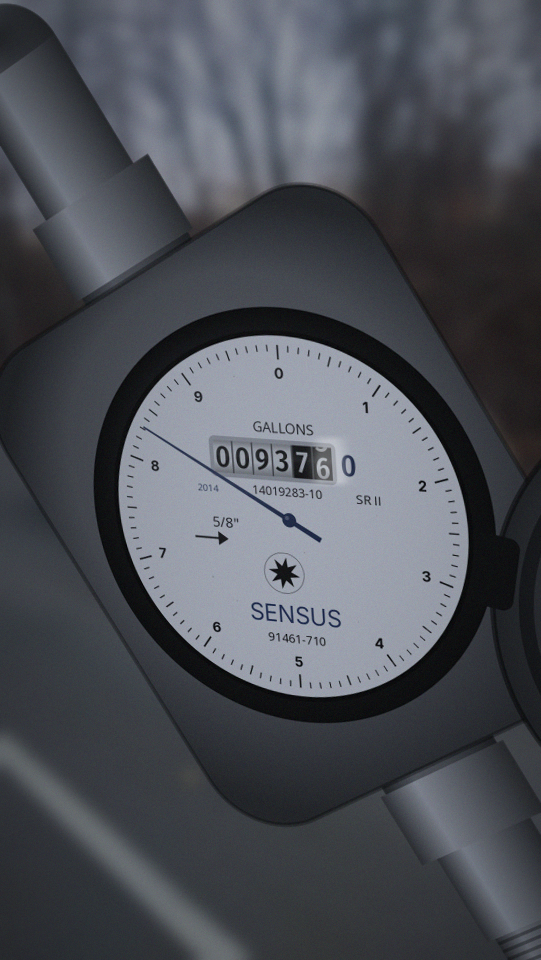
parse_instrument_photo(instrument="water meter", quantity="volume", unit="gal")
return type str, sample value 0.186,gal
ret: 93758.3,gal
